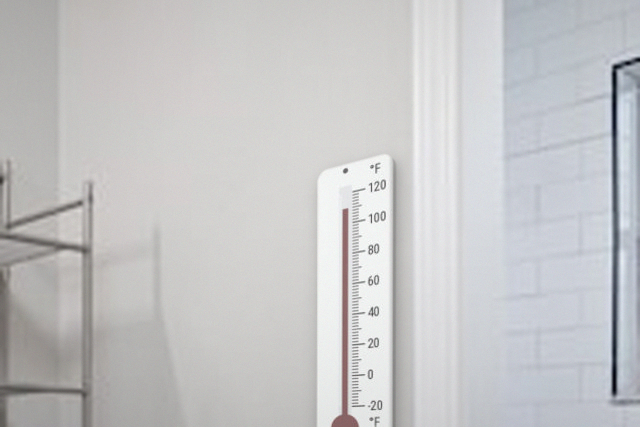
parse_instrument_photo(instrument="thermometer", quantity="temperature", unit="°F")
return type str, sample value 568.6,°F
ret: 110,°F
